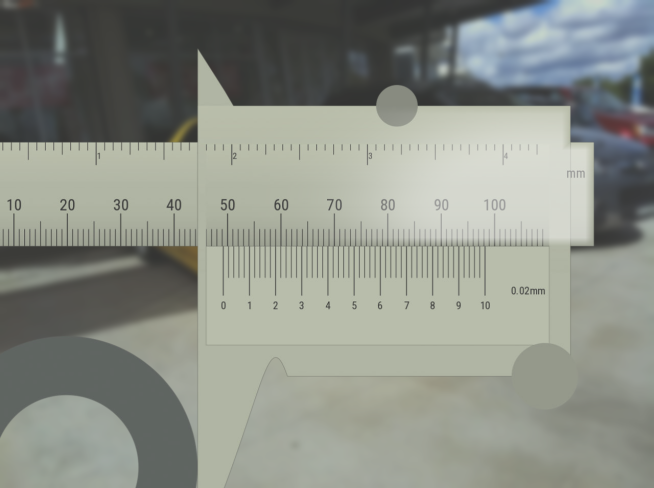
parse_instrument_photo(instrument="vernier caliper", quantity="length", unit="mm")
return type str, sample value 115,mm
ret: 49.2,mm
